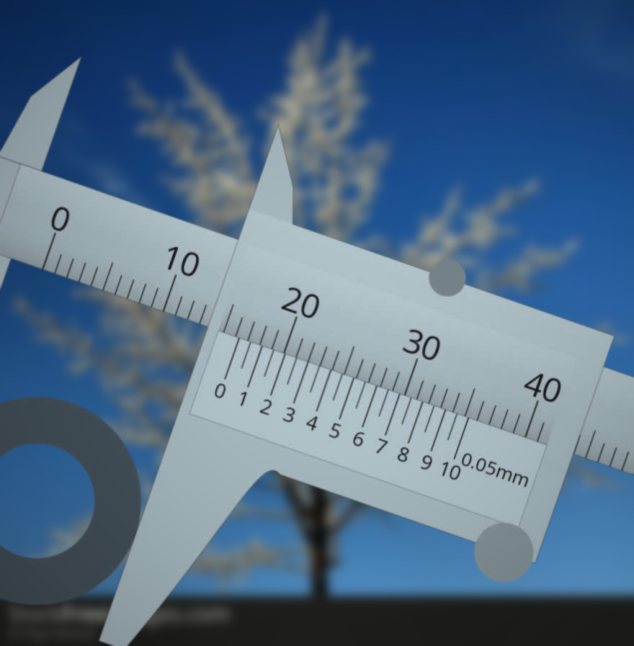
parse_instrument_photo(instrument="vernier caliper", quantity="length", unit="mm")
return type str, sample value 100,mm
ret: 16.3,mm
